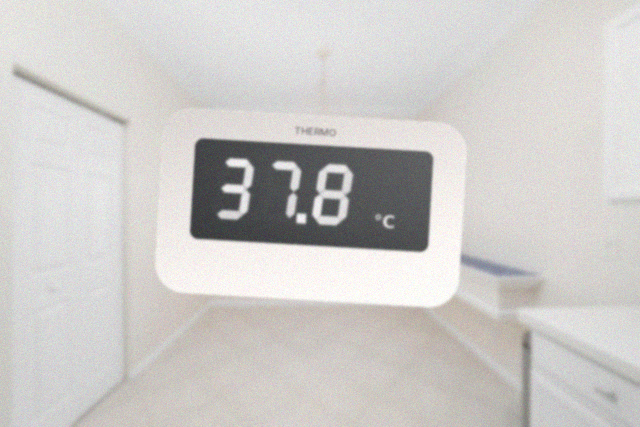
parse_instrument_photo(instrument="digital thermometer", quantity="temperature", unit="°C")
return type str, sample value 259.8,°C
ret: 37.8,°C
